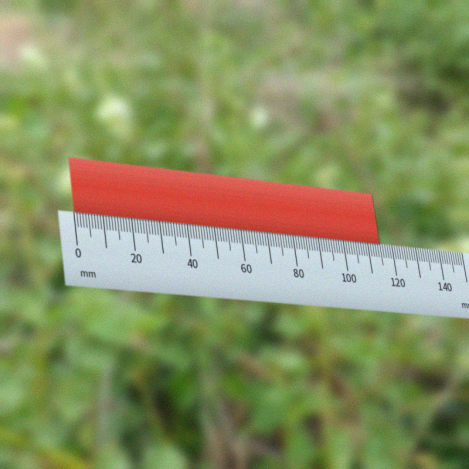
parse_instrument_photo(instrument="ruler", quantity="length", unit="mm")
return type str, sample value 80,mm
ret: 115,mm
